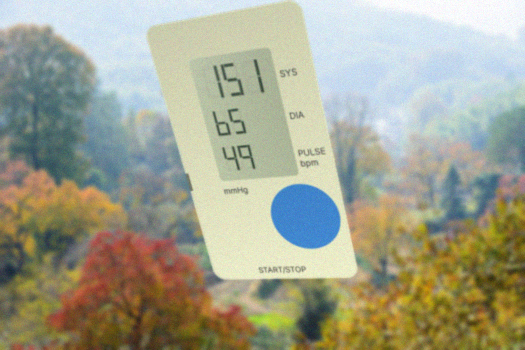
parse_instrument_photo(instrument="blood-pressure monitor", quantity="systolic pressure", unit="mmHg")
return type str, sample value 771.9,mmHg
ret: 151,mmHg
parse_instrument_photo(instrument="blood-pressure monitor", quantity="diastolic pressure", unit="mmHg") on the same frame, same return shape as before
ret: 65,mmHg
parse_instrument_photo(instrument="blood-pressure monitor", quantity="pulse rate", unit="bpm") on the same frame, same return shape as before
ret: 49,bpm
